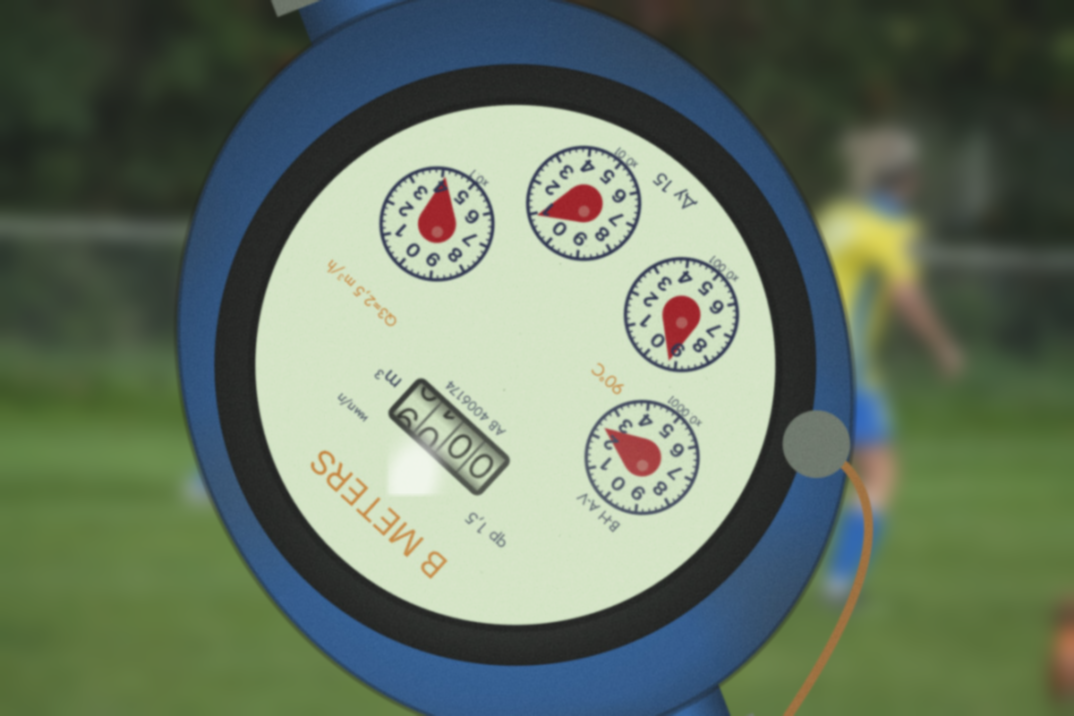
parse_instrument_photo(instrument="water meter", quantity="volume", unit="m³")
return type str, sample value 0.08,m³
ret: 9.4092,m³
